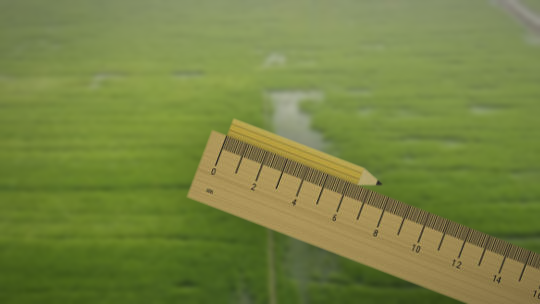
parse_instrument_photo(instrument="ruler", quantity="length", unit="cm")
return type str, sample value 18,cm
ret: 7.5,cm
